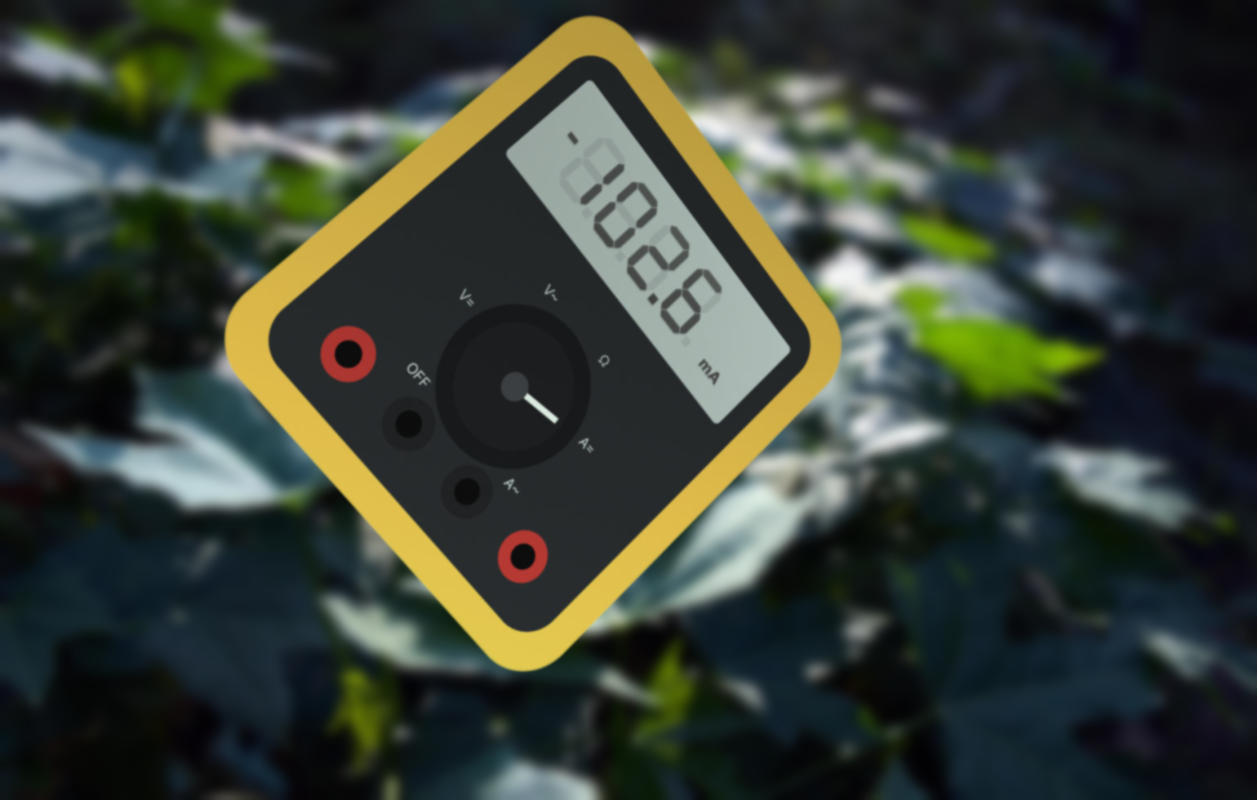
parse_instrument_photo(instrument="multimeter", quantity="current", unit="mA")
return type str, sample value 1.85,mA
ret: -102.6,mA
